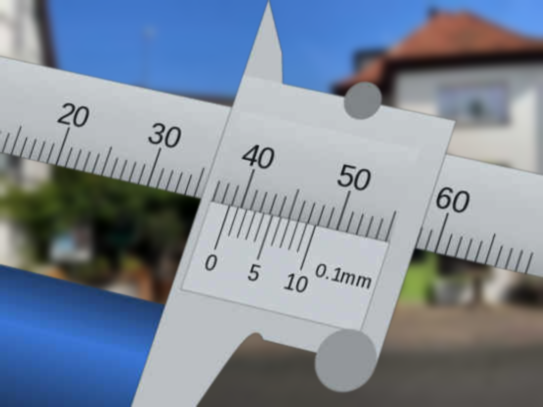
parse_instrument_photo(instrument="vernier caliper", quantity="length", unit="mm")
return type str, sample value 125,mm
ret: 38.8,mm
